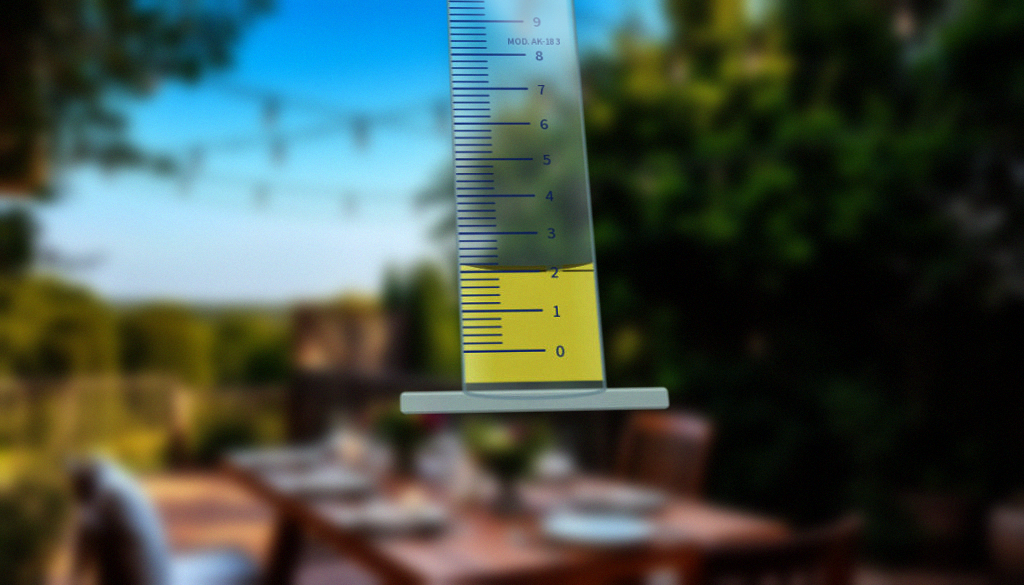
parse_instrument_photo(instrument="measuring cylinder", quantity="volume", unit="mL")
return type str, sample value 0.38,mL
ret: 2,mL
